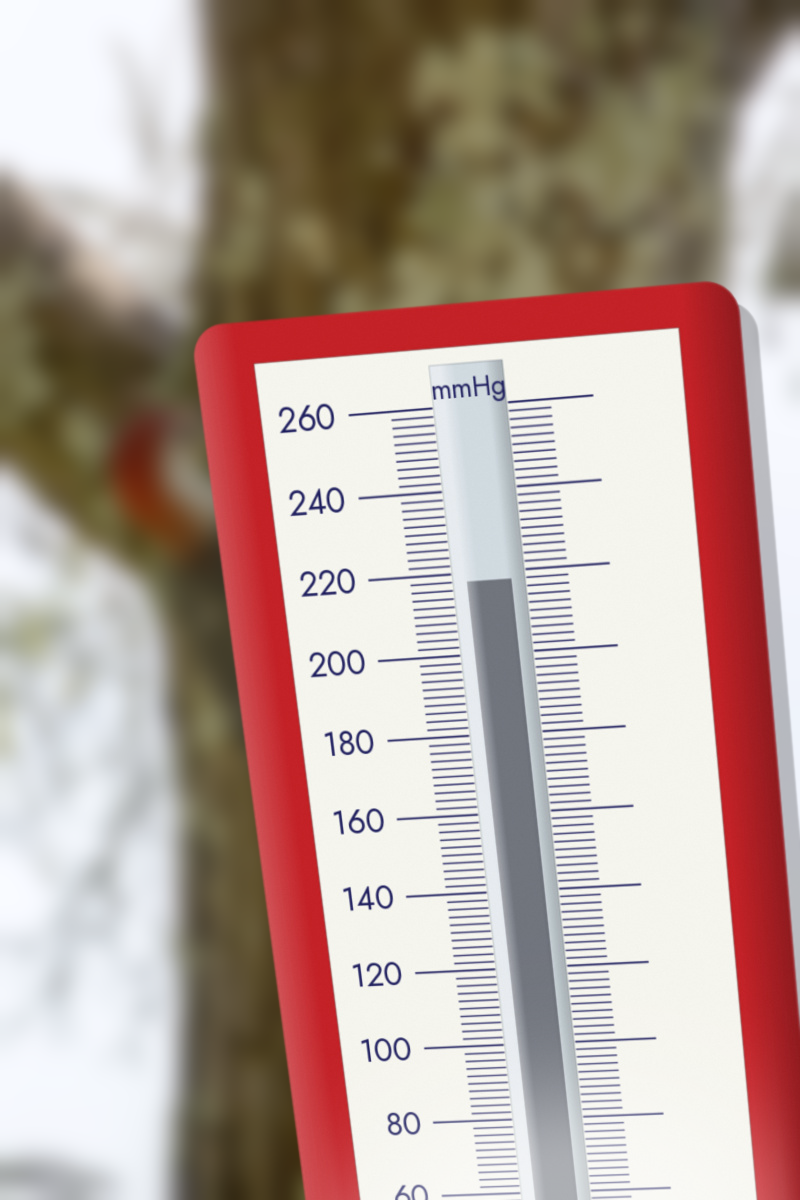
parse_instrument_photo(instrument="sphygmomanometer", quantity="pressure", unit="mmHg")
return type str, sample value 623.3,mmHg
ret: 218,mmHg
